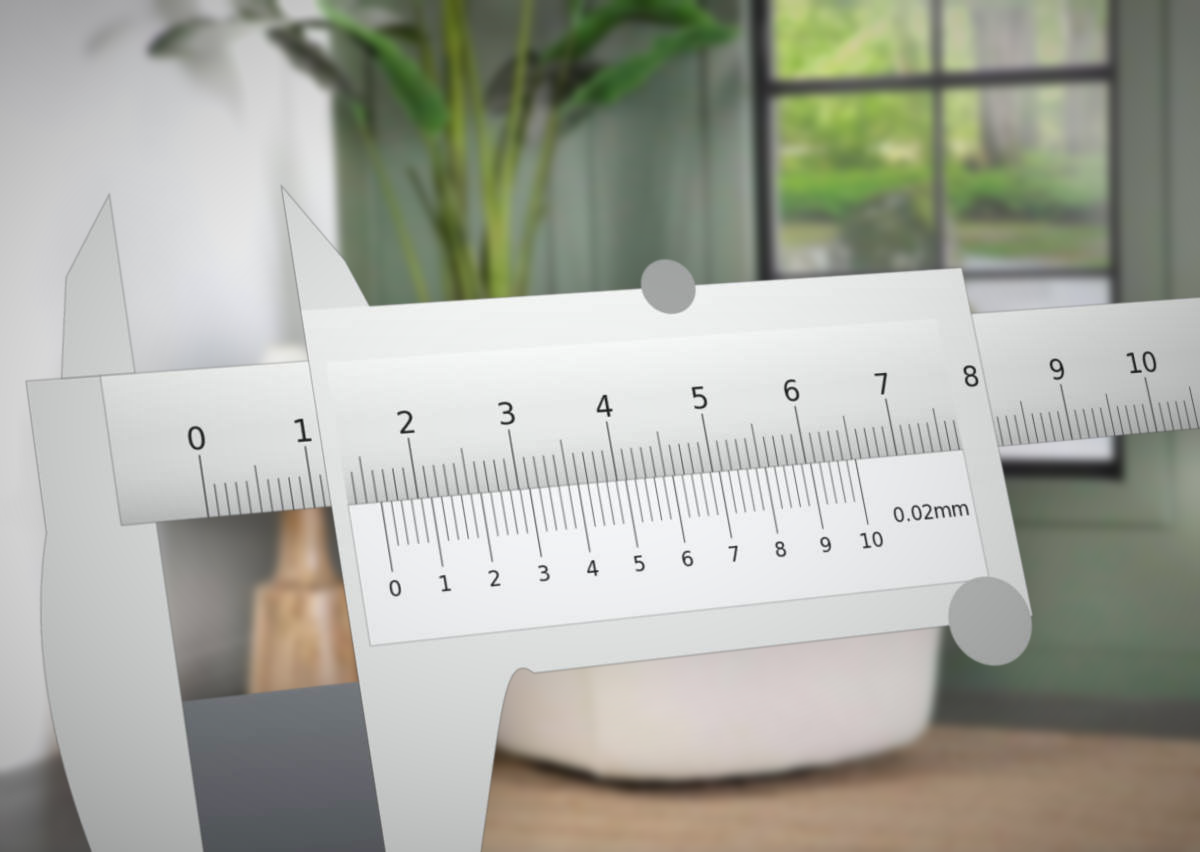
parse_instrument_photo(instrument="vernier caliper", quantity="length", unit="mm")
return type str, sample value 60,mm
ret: 16.4,mm
